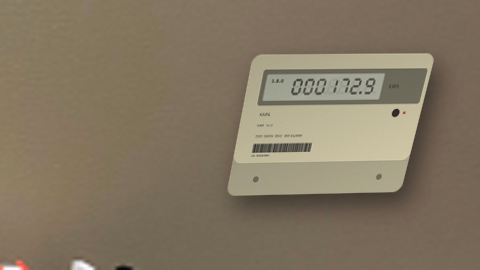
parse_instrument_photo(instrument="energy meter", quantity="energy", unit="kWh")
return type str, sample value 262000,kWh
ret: 172.9,kWh
